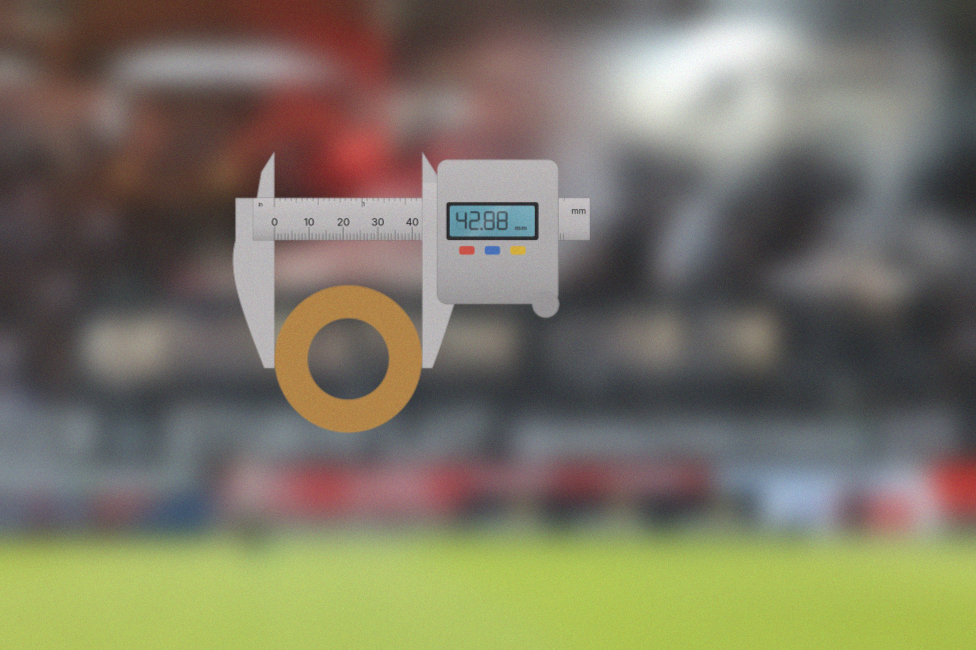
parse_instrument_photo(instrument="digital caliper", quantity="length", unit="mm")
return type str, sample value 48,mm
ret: 42.88,mm
